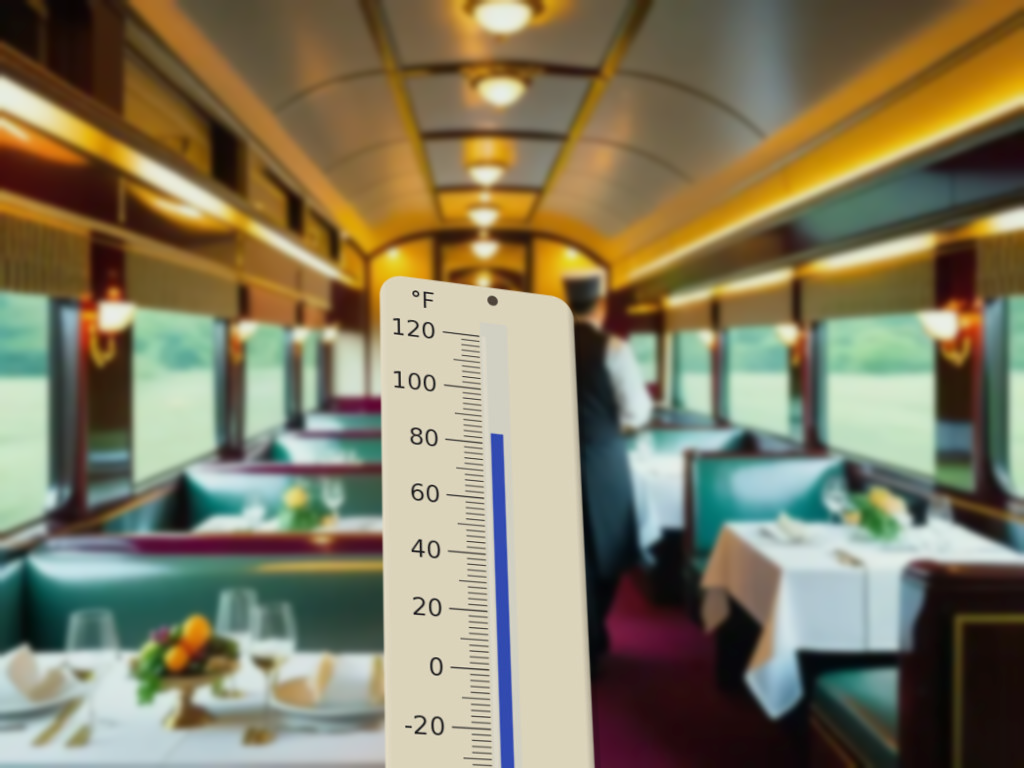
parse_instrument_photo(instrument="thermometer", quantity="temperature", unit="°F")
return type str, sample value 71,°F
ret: 84,°F
